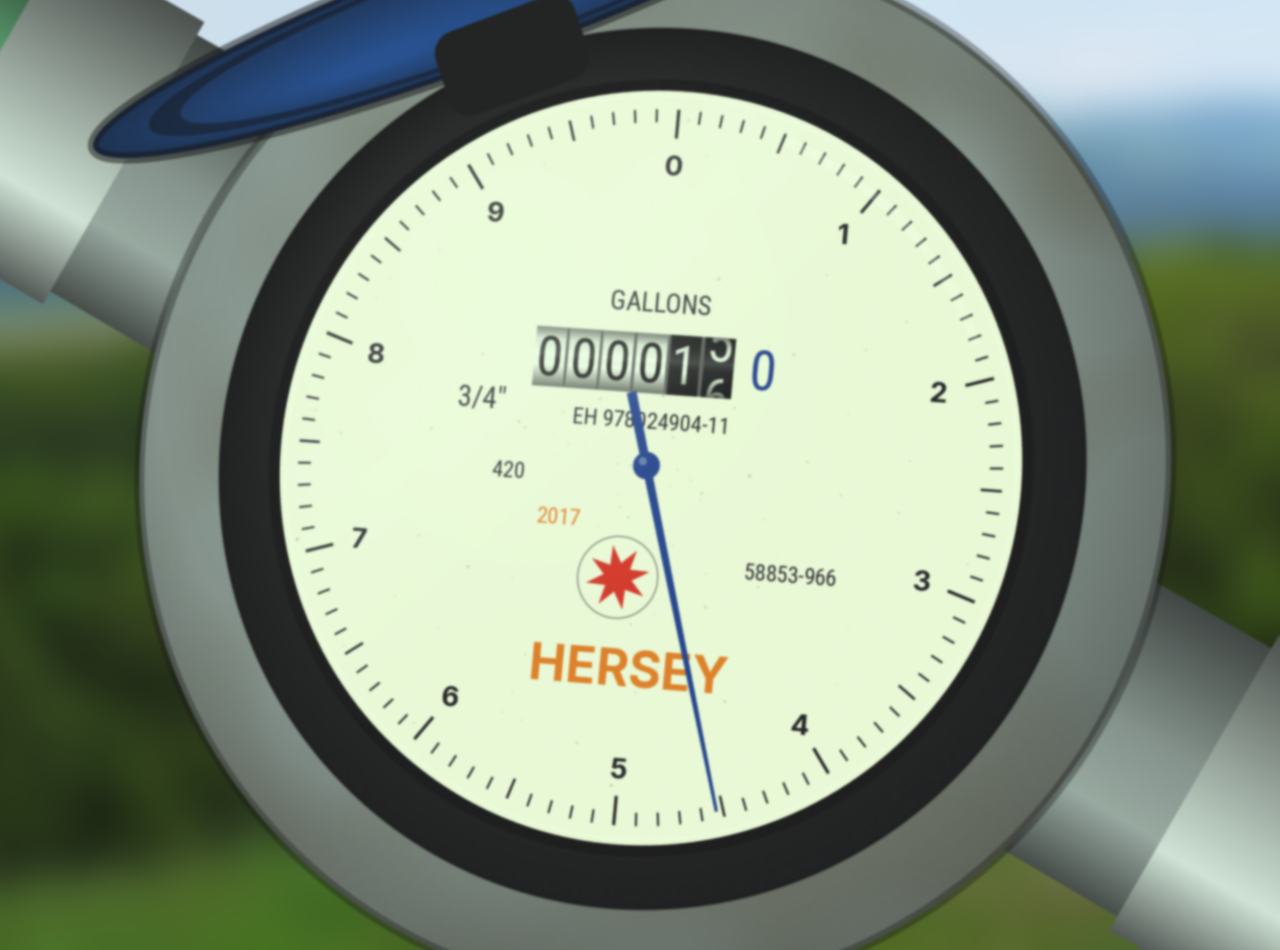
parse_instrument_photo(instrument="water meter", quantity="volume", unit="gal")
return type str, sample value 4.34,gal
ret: 154.5,gal
